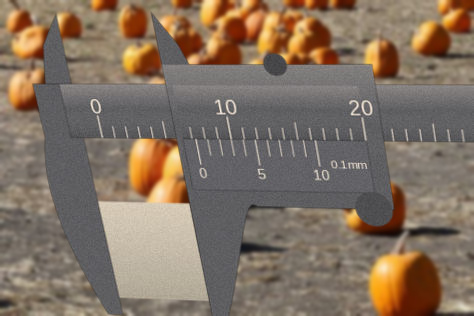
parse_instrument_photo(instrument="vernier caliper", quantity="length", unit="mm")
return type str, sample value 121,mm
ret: 7.3,mm
